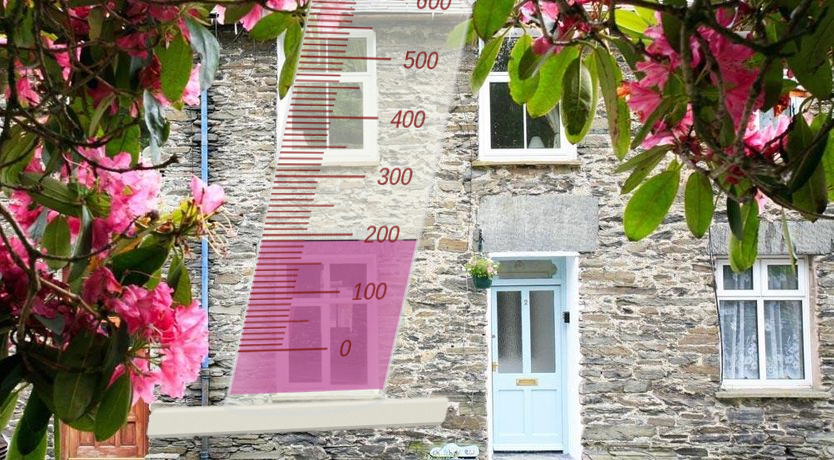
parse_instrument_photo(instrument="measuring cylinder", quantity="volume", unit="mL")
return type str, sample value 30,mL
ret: 190,mL
